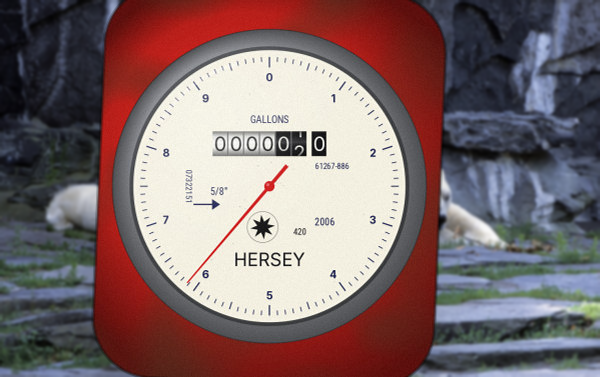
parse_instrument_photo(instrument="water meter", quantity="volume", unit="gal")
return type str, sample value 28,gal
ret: 16.1,gal
